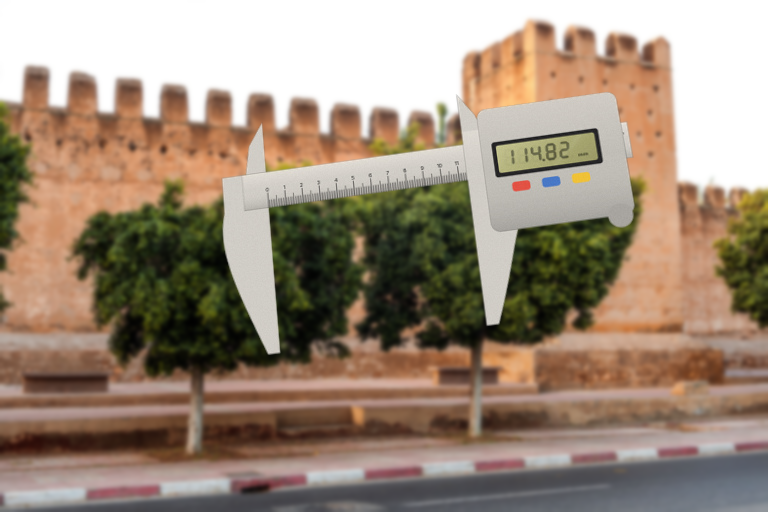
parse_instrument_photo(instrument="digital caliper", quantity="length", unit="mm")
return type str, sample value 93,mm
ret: 114.82,mm
